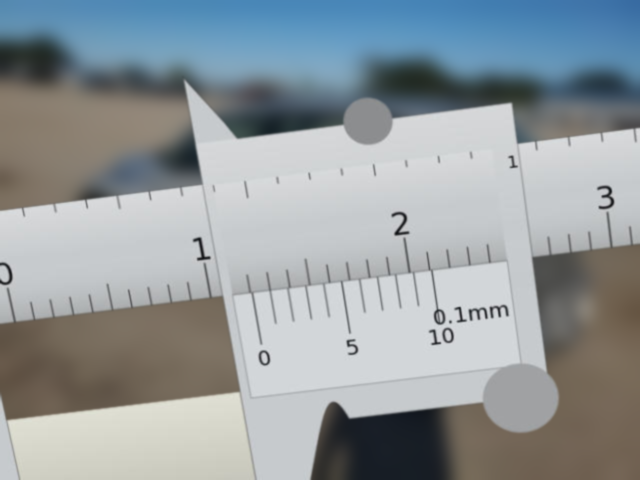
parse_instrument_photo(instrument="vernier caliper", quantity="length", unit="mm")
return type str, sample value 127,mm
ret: 12.1,mm
